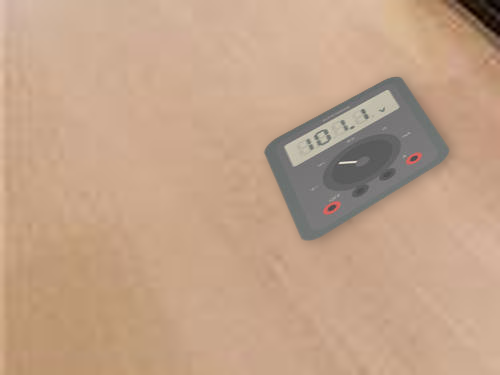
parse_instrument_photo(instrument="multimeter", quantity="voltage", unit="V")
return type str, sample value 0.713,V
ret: 101.1,V
